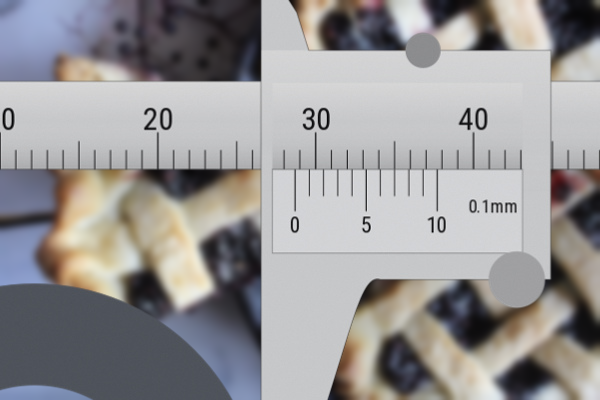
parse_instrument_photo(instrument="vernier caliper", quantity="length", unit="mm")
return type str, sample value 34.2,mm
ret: 28.7,mm
